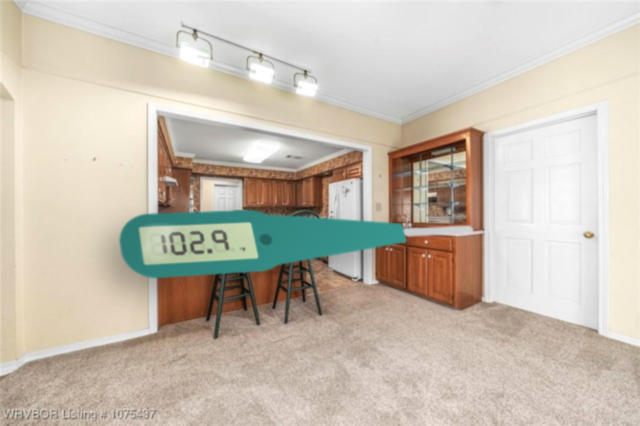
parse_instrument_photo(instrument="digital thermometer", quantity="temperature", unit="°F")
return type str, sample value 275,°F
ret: 102.9,°F
